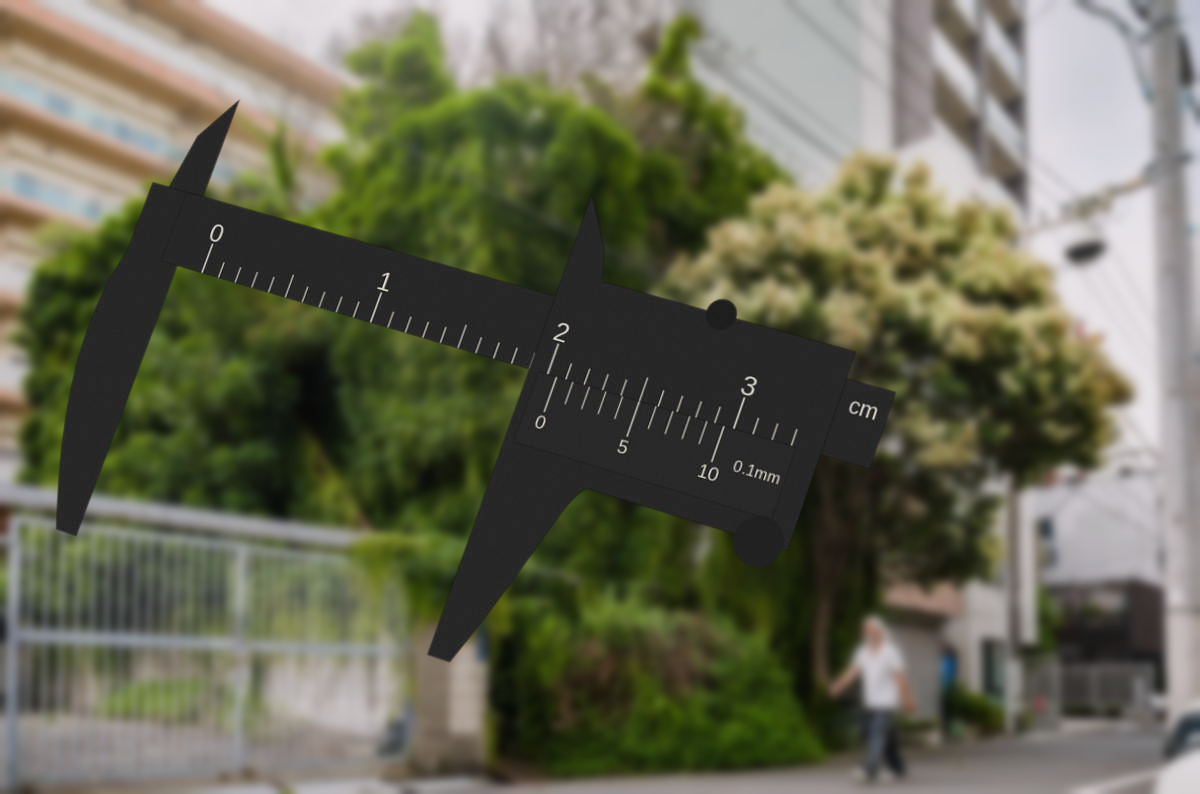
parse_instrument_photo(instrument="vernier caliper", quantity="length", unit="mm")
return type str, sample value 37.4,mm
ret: 20.5,mm
